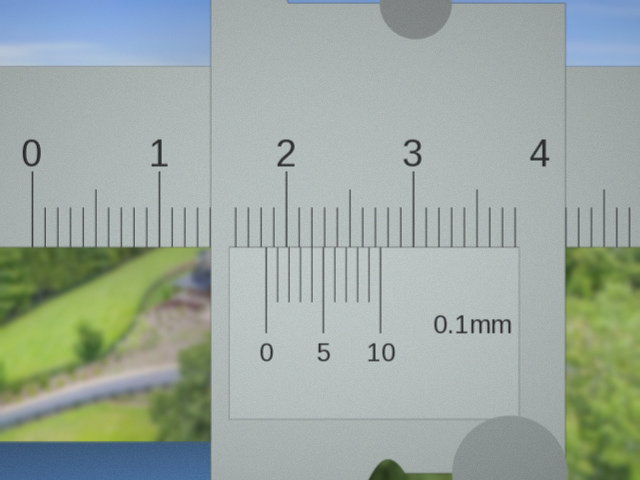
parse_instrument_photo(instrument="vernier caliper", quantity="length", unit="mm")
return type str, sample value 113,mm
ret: 18.4,mm
